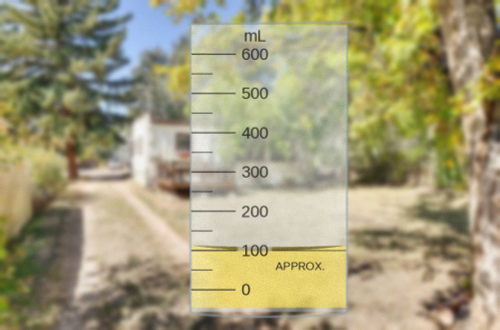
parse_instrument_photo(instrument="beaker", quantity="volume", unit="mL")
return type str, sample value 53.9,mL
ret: 100,mL
